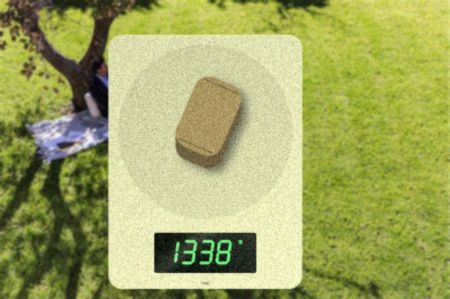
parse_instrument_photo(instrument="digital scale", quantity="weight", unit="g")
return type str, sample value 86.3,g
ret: 1338,g
